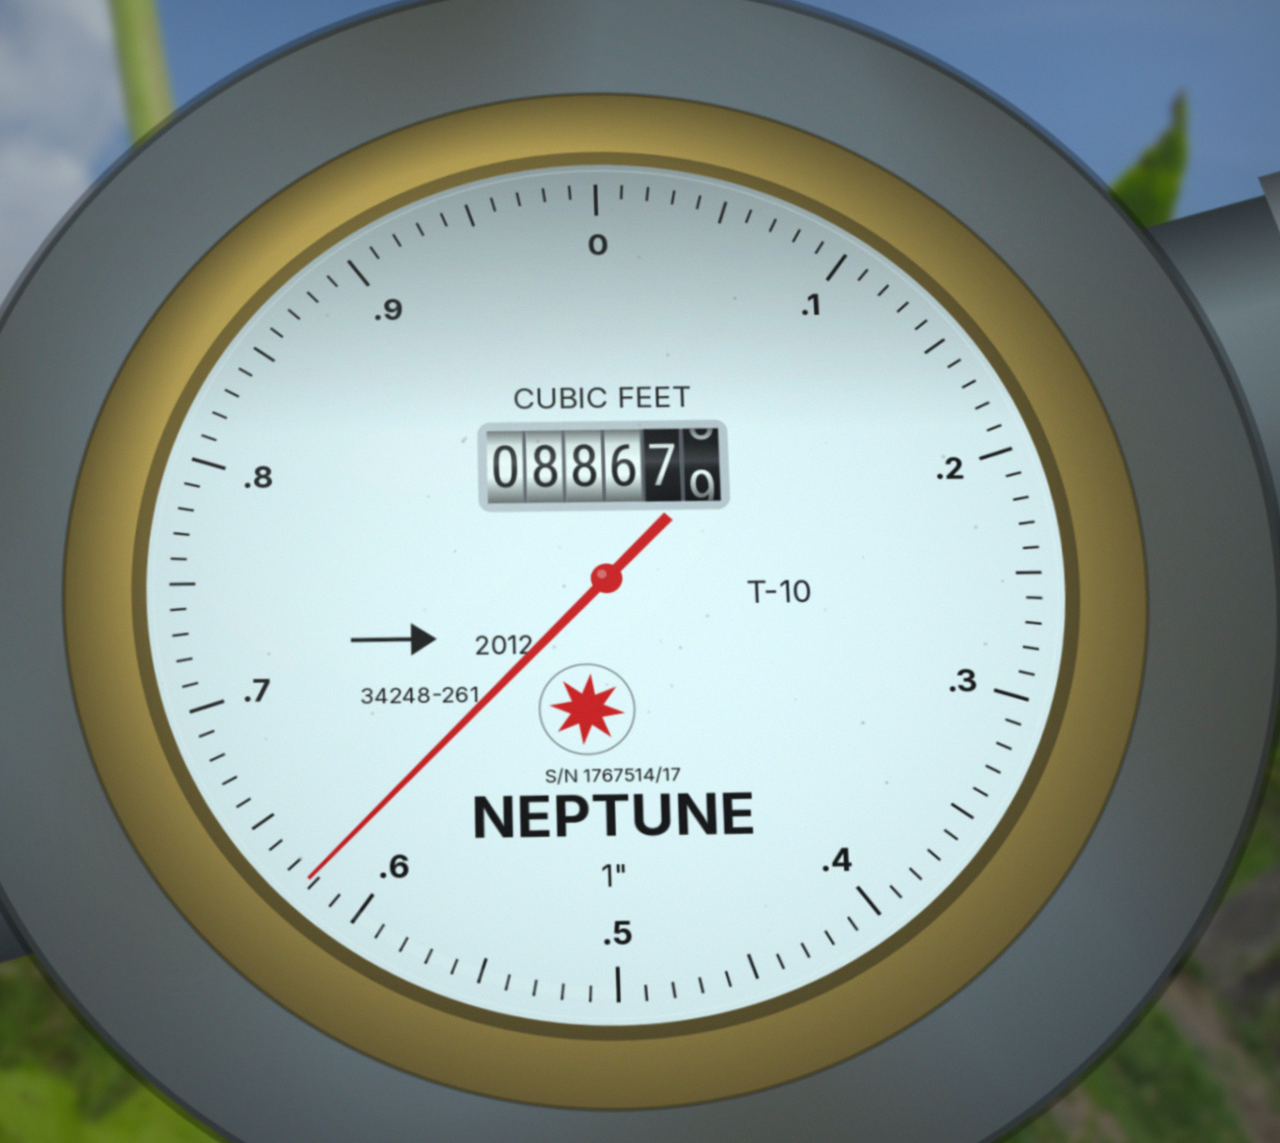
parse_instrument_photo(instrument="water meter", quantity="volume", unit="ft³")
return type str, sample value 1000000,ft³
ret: 88678.62,ft³
